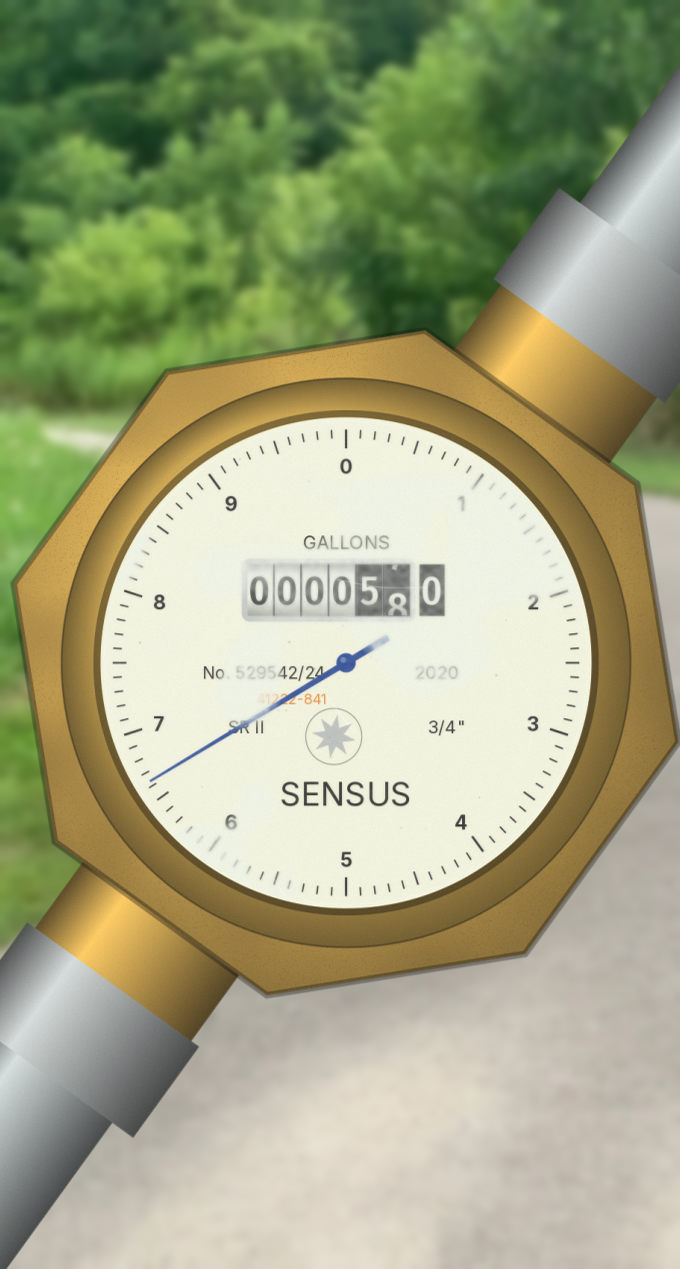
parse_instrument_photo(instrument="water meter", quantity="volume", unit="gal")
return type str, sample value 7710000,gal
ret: 576.6,gal
